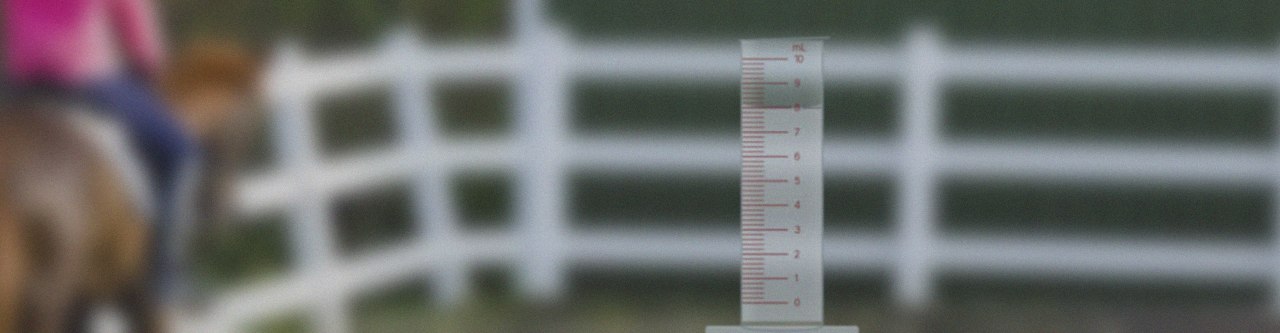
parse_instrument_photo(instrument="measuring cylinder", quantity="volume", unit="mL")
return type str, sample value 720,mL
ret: 8,mL
